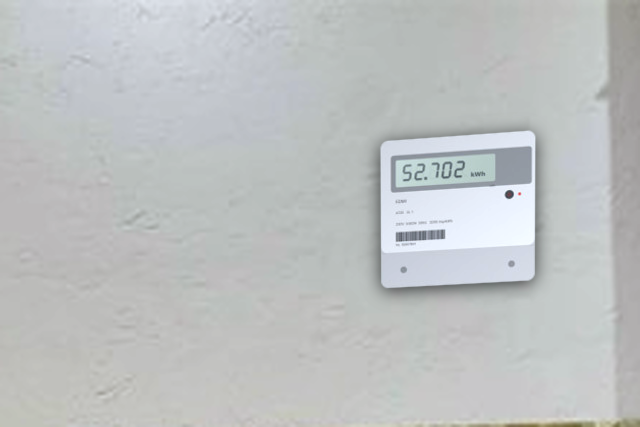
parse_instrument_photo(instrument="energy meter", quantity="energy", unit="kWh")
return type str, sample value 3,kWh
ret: 52.702,kWh
